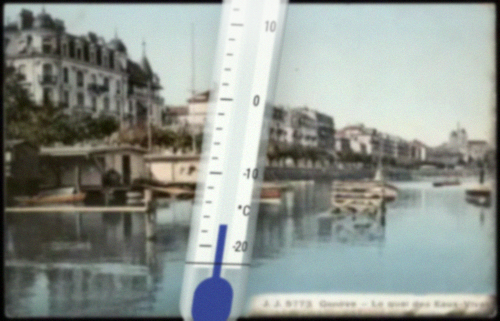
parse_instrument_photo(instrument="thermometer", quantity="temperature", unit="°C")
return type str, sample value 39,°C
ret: -17,°C
